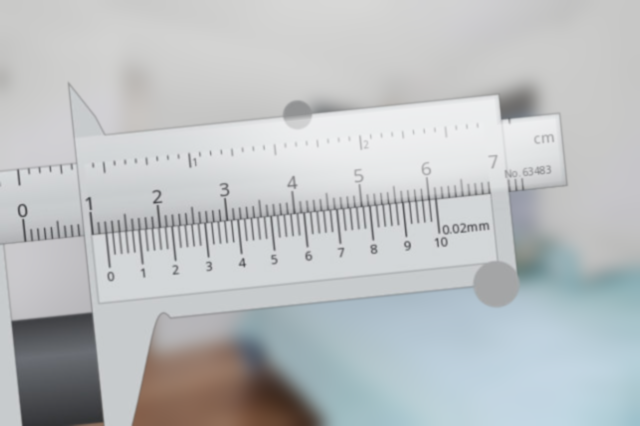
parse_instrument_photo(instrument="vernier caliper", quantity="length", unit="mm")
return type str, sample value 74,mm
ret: 12.0,mm
